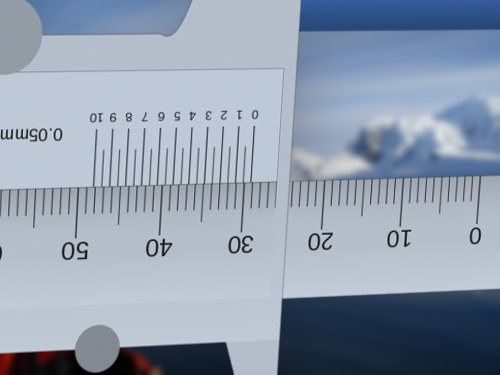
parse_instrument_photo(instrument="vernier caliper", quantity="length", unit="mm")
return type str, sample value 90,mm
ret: 29.2,mm
